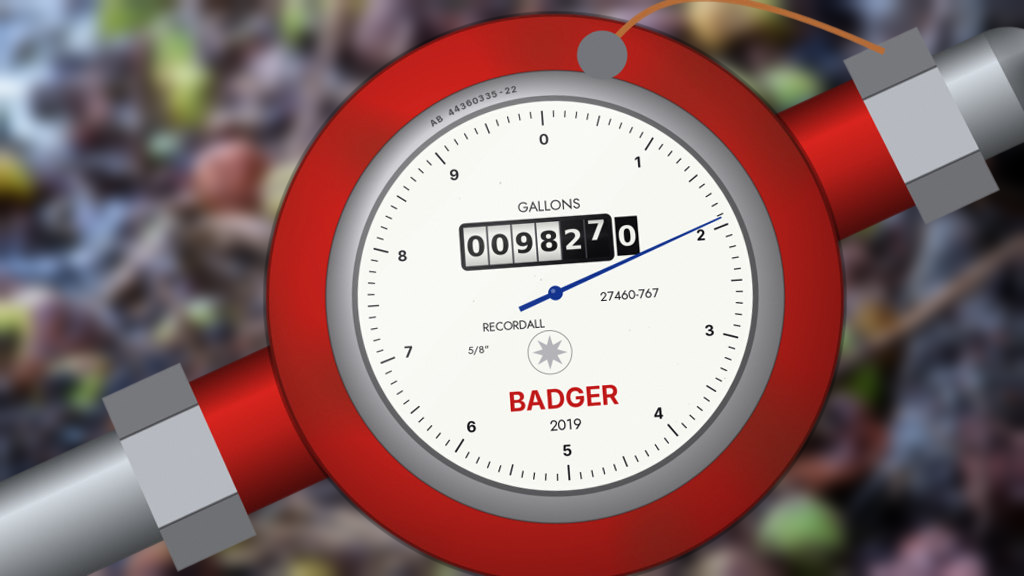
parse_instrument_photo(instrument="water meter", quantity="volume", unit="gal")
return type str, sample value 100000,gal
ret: 98271.9,gal
